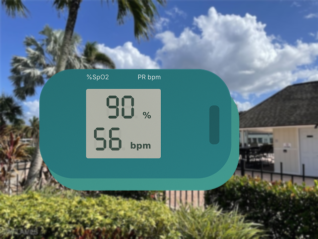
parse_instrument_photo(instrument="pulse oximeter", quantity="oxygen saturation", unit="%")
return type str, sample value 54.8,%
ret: 90,%
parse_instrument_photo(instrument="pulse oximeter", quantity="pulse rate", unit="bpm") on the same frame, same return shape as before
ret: 56,bpm
